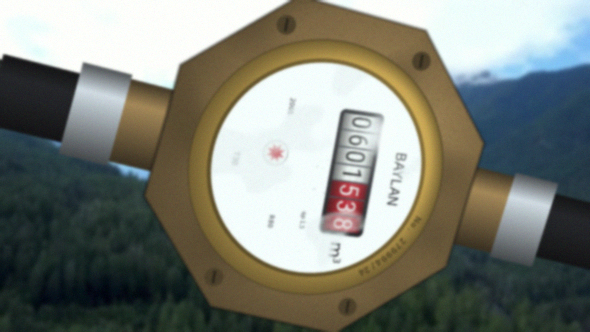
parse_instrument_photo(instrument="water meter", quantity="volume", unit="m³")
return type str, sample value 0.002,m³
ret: 601.538,m³
